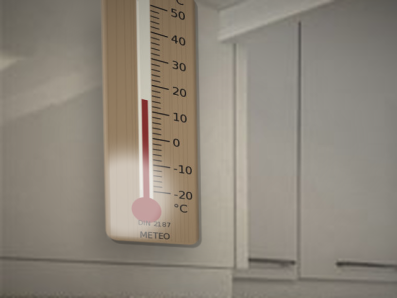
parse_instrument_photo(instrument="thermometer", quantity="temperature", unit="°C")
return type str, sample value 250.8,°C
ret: 14,°C
